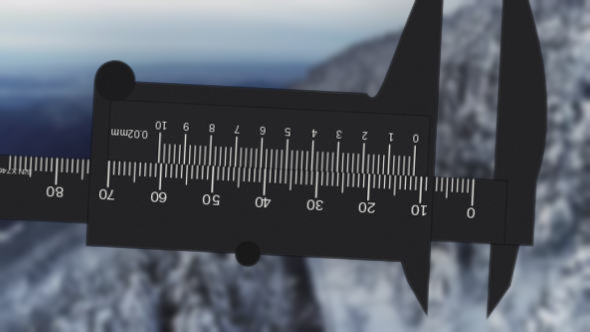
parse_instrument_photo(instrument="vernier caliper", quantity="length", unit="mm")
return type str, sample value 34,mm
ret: 11.5,mm
